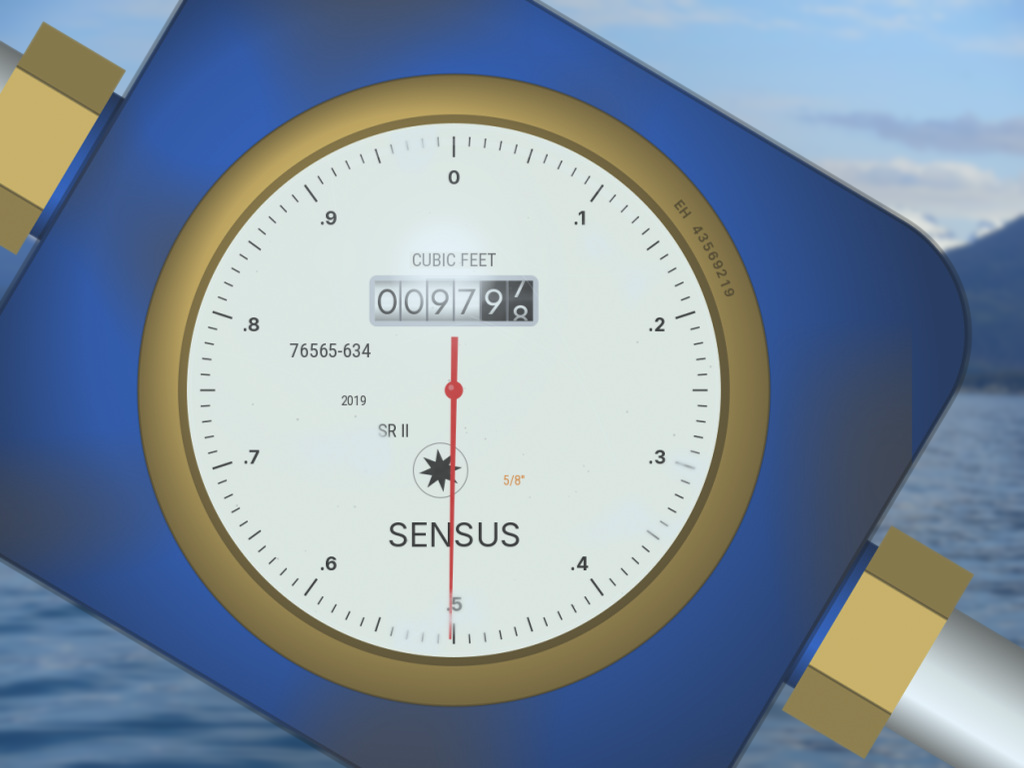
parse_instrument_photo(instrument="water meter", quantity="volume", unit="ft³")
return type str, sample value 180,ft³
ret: 9797.50,ft³
